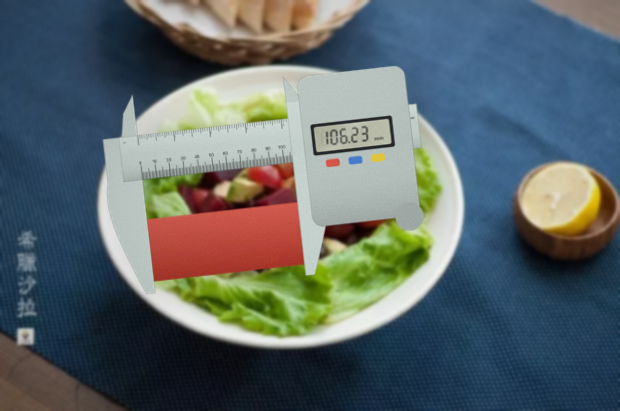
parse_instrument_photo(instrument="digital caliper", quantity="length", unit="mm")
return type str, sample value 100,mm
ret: 106.23,mm
